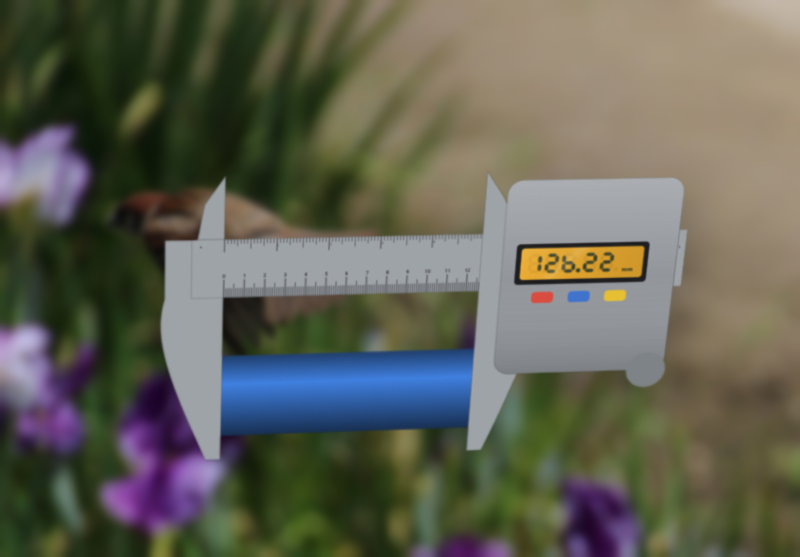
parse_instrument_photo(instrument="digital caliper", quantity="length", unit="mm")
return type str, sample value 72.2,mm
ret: 126.22,mm
